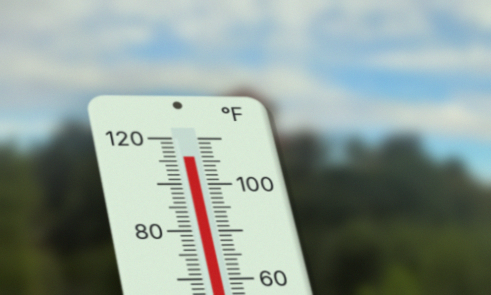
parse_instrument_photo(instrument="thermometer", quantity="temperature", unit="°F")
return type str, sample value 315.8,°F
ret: 112,°F
